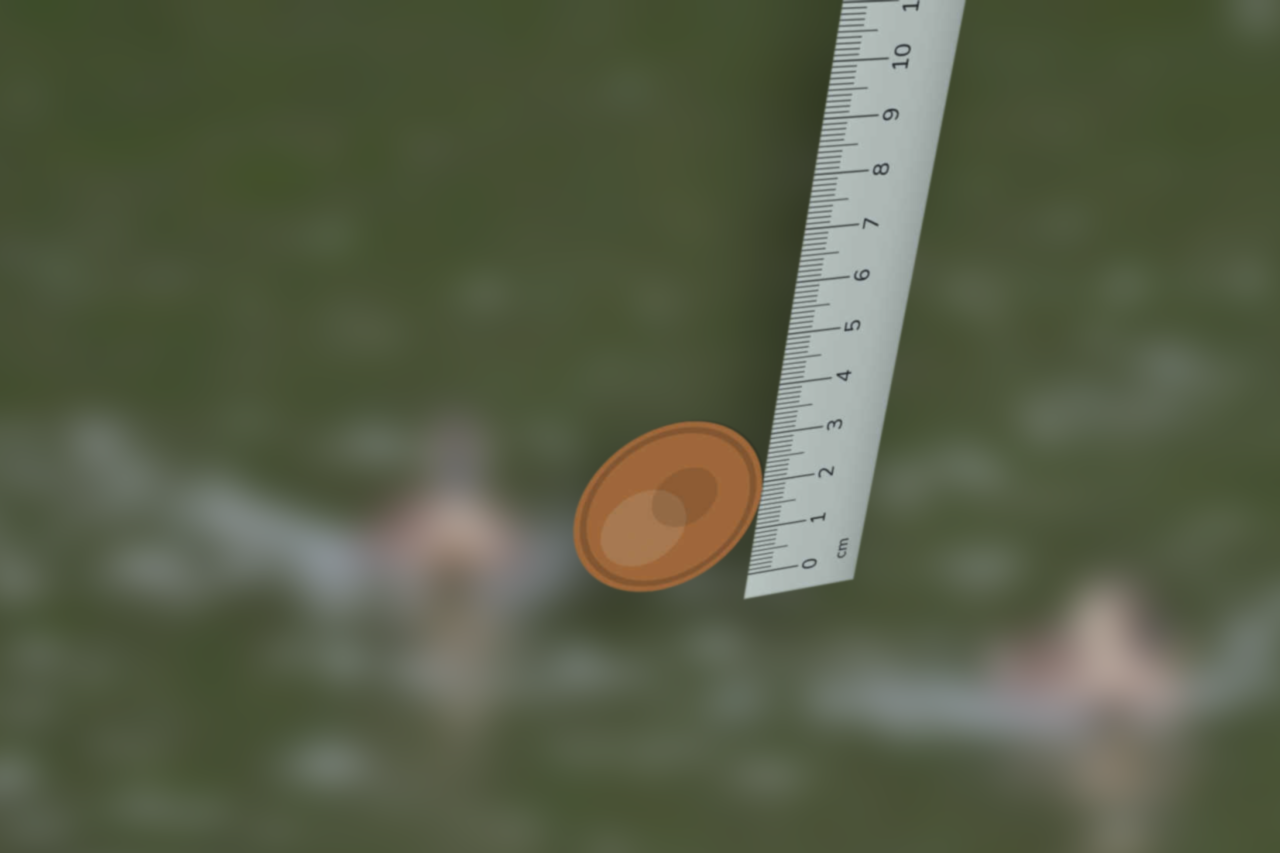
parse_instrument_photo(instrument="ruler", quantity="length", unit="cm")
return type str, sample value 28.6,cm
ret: 3.5,cm
